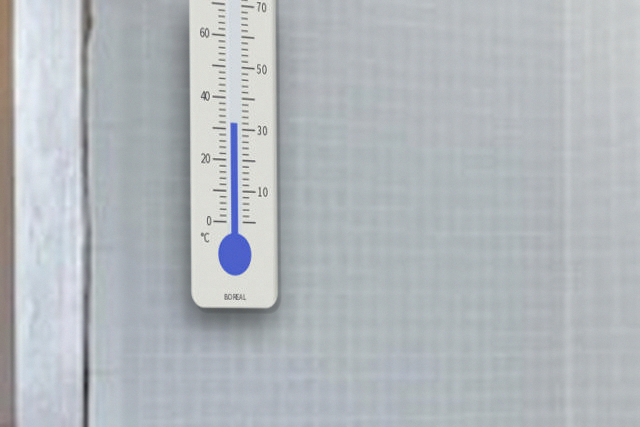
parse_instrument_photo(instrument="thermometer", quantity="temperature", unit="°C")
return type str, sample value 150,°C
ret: 32,°C
